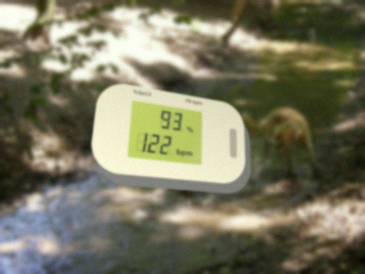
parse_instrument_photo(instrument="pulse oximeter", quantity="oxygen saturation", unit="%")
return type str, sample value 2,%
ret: 93,%
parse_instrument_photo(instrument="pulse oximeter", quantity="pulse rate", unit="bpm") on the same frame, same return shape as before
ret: 122,bpm
